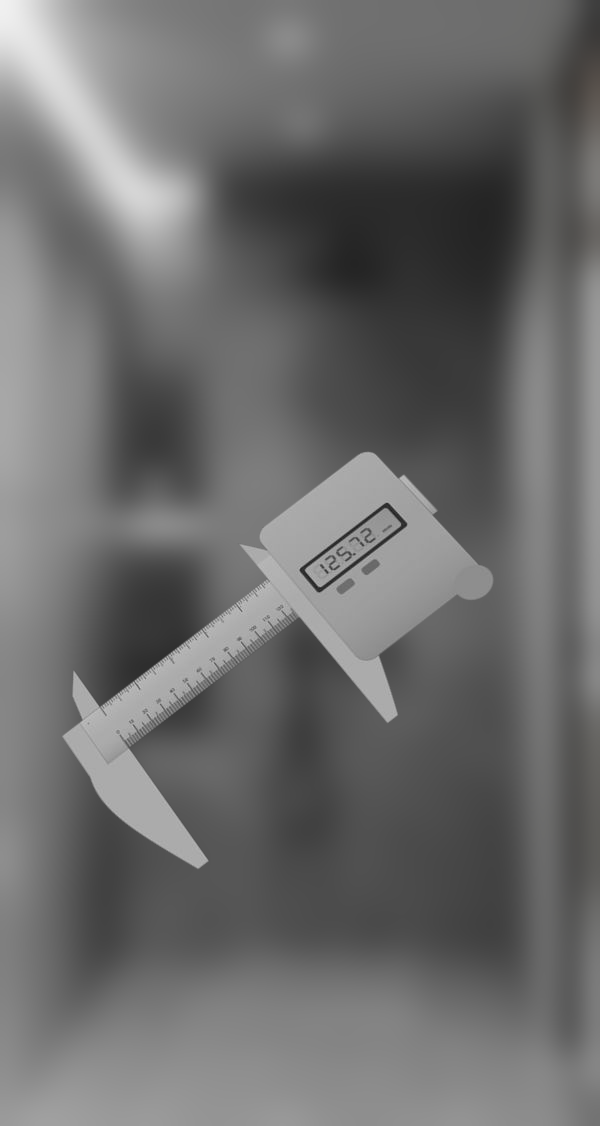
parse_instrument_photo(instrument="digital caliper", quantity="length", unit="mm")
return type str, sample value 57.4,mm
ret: 125.72,mm
